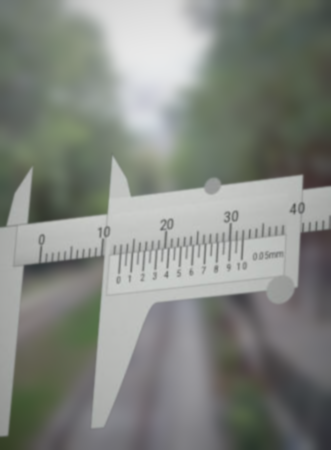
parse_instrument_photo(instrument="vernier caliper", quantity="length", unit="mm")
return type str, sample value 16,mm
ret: 13.0,mm
